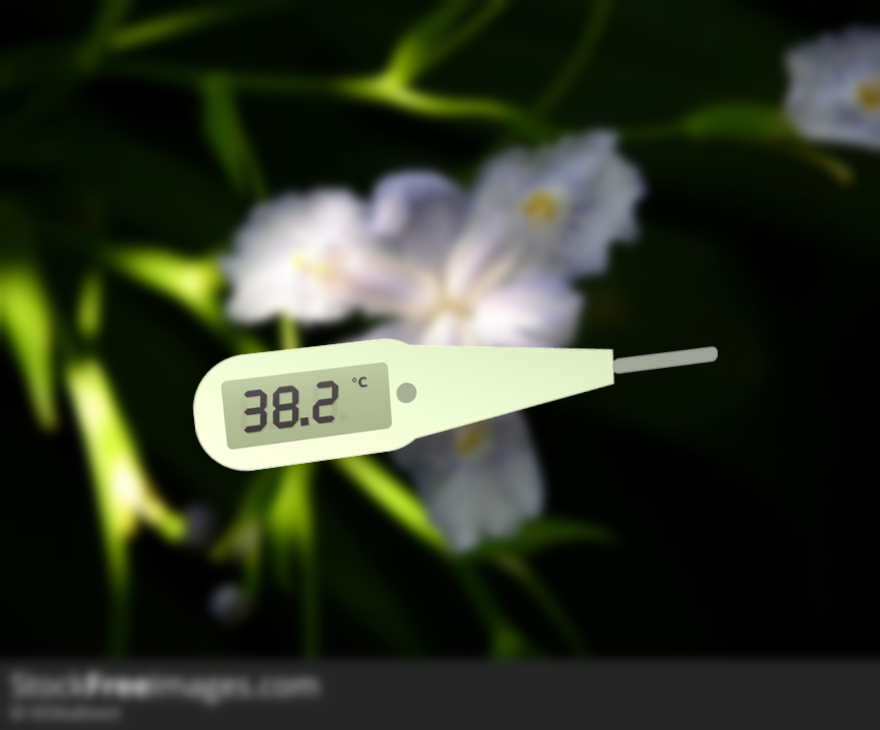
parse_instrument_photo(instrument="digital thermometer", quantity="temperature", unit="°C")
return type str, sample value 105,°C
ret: 38.2,°C
